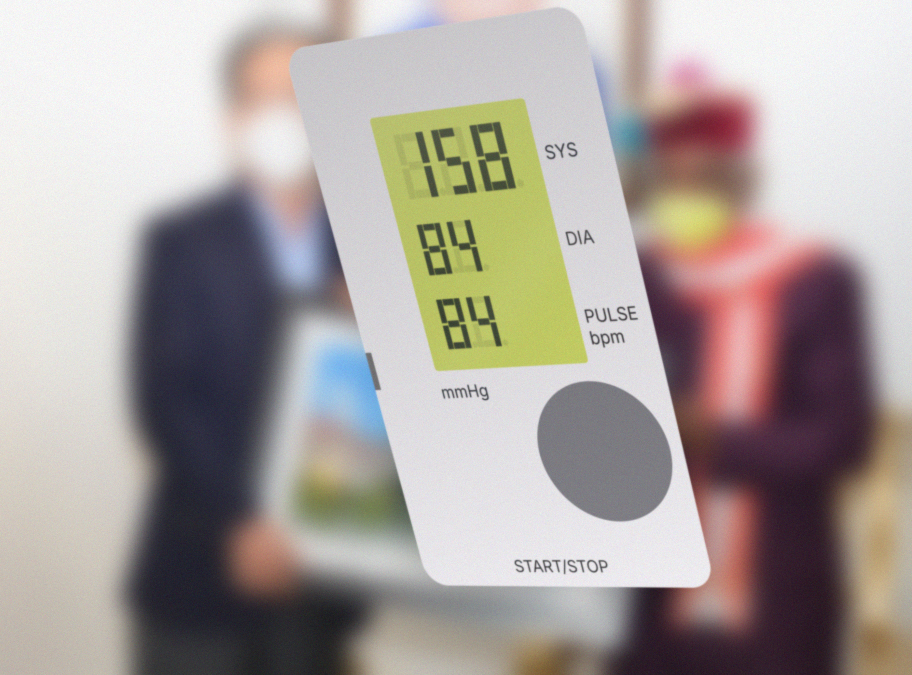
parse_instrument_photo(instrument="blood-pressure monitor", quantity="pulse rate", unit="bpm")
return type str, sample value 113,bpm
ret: 84,bpm
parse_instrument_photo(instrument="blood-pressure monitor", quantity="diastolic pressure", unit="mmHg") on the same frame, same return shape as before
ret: 84,mmHg
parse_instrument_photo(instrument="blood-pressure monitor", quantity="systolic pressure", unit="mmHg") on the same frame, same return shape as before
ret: 158,mmHg
